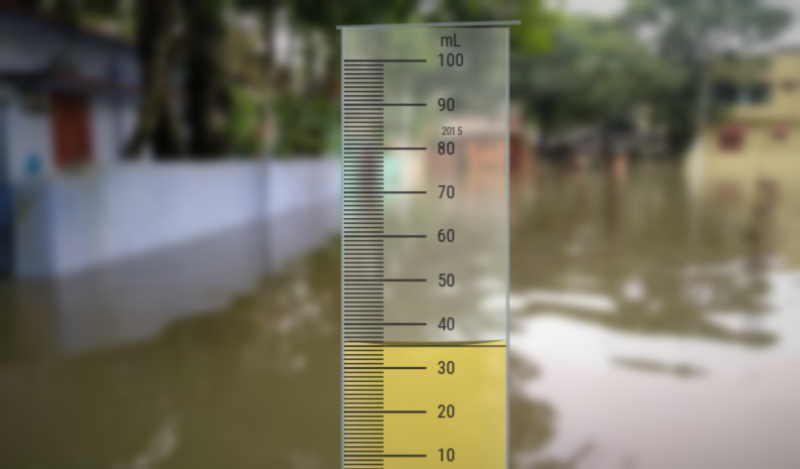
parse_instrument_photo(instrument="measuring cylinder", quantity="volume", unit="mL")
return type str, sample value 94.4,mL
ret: 35,mL
